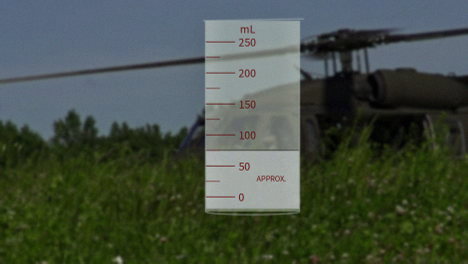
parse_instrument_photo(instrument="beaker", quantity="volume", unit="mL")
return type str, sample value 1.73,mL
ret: 75,mL
